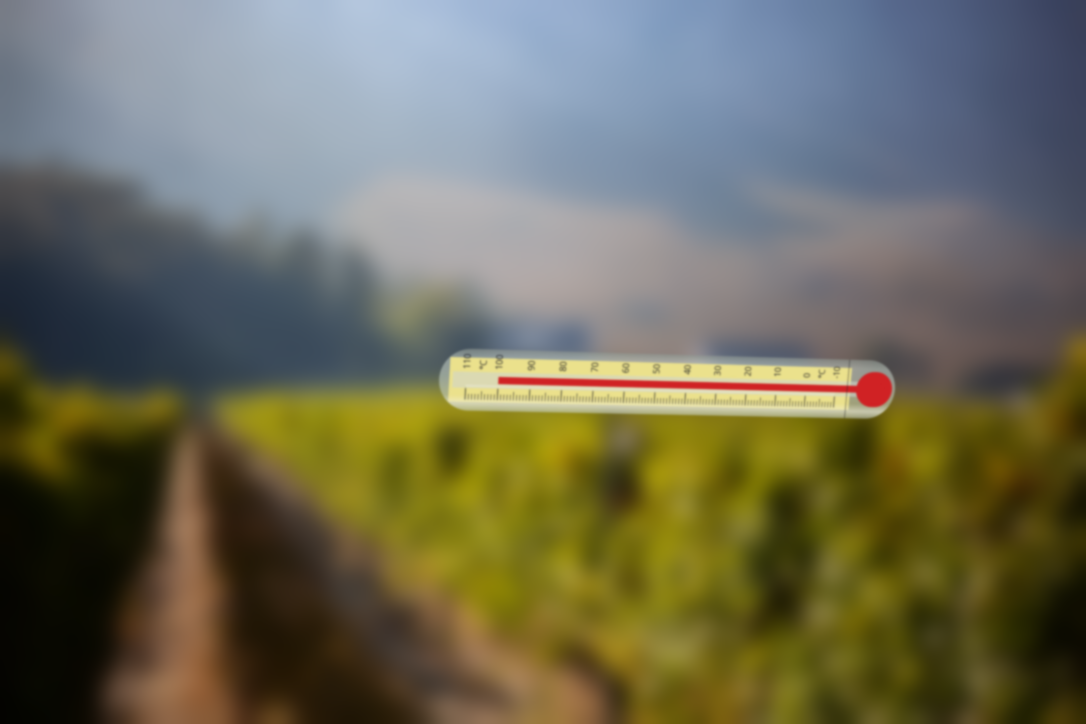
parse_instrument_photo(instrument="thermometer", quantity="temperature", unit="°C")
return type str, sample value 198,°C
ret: 100,°C
